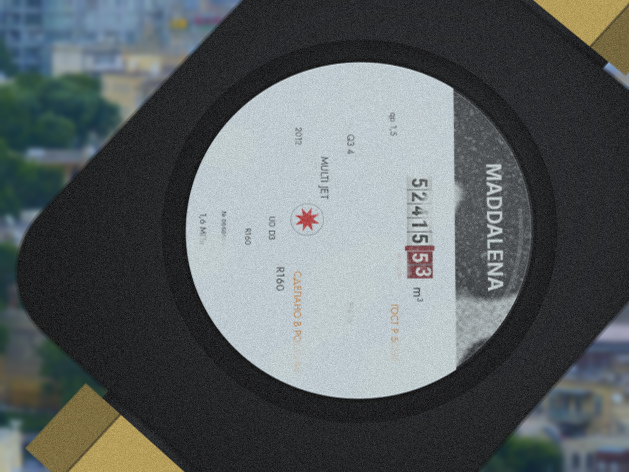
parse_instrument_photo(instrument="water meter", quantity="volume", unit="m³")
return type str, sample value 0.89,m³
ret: 52415.53,m³
